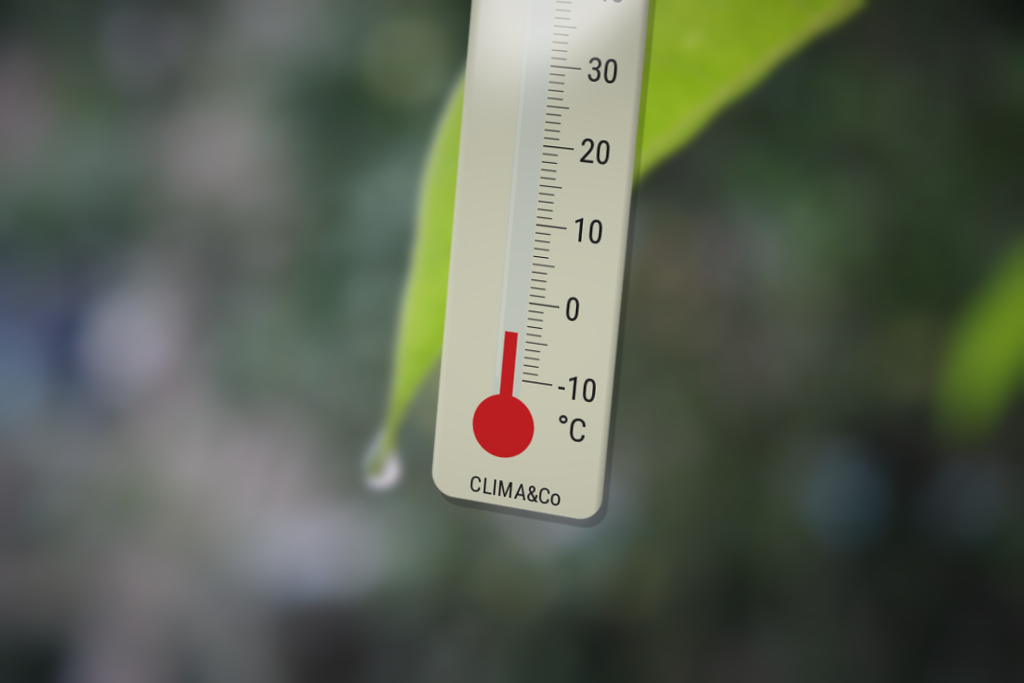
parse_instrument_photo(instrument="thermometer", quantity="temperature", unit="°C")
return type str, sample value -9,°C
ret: -4,°C
